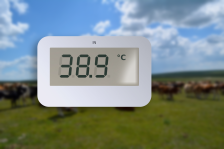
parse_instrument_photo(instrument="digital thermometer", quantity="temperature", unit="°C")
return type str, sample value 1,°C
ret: 38.9,°C
